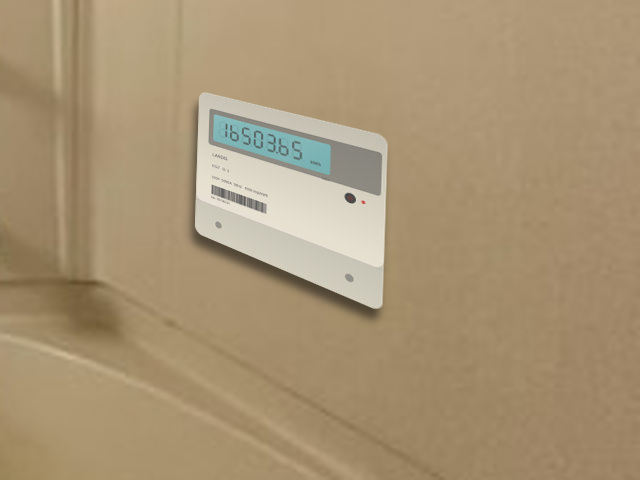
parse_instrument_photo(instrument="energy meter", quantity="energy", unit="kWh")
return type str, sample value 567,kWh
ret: 16503.65,kWh
